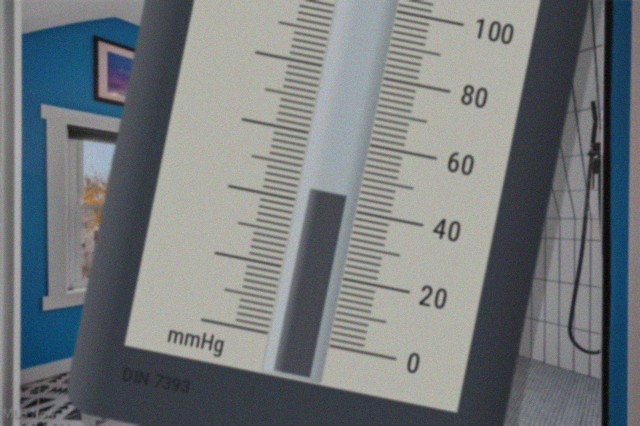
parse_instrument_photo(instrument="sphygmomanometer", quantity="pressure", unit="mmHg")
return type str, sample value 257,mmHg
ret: 44,mmHg
